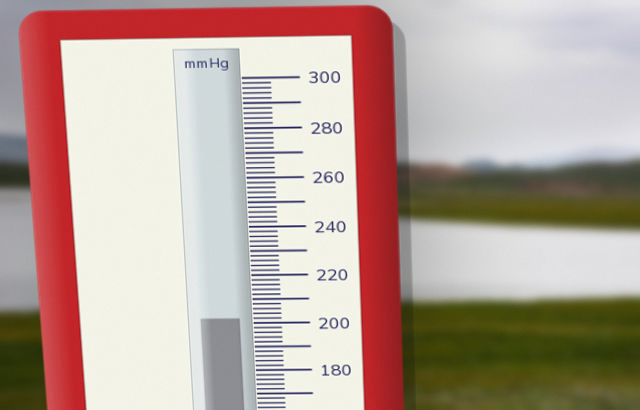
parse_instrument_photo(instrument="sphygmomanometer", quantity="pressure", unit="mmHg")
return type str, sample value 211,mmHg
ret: 202,mmHg
